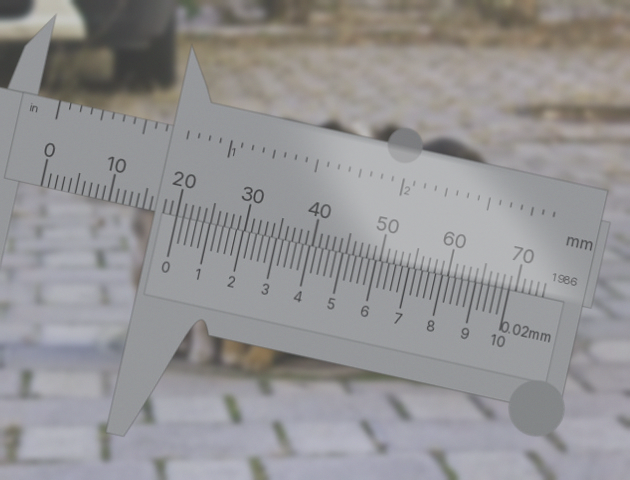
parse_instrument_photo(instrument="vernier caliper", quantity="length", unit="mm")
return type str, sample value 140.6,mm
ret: 20.0,mm
